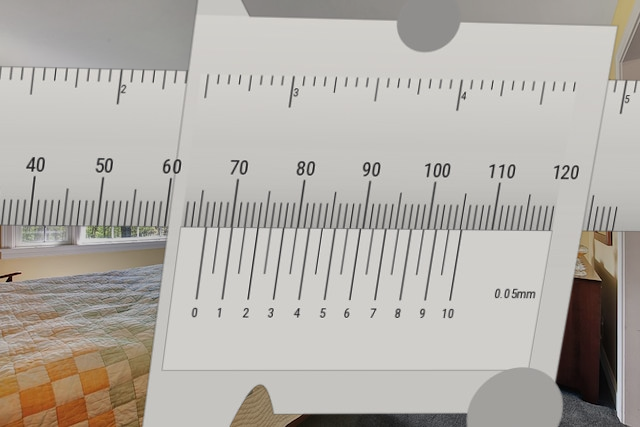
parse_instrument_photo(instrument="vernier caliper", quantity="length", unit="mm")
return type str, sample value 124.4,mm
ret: 66.2,mm
